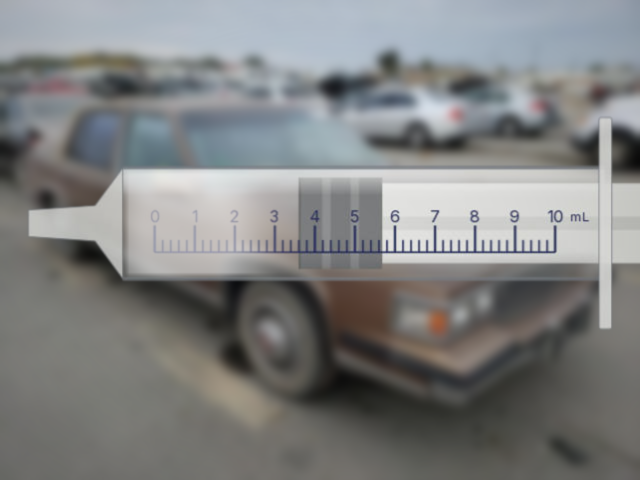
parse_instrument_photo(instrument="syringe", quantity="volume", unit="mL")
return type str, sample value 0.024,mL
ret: 3.6,mL
